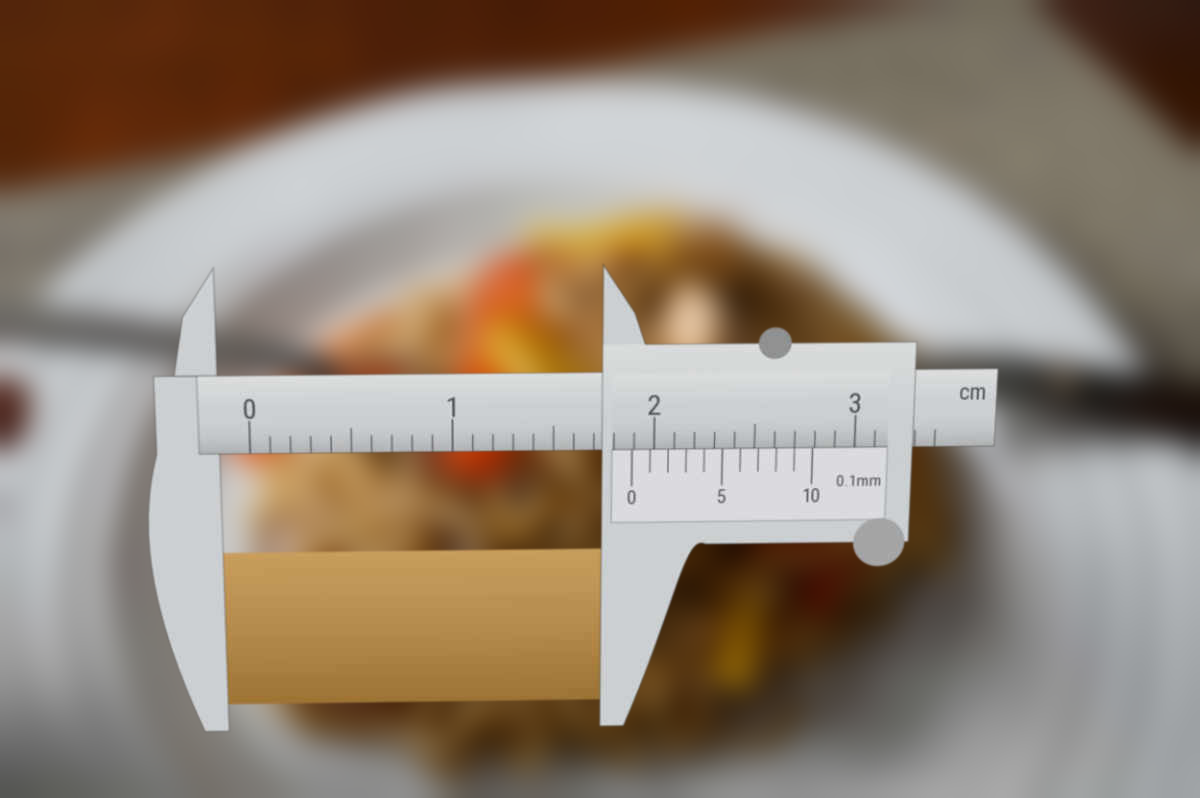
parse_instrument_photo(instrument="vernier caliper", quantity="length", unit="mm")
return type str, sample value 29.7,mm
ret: 18.9,mm
